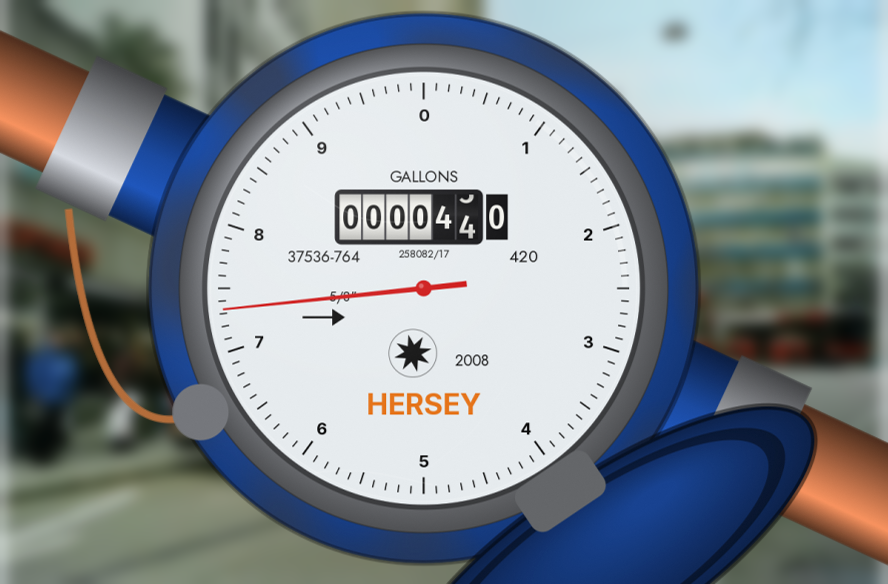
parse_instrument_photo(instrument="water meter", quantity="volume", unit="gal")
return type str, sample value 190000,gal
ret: 437.3,gal
